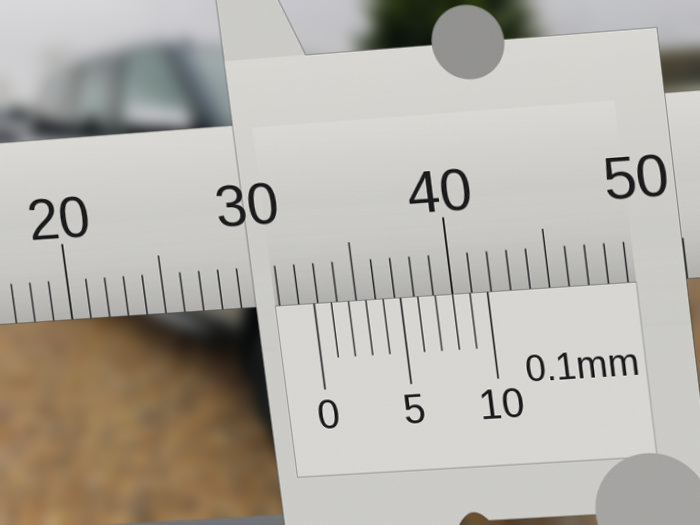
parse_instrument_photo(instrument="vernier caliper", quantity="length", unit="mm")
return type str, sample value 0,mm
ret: 32.8,mm
